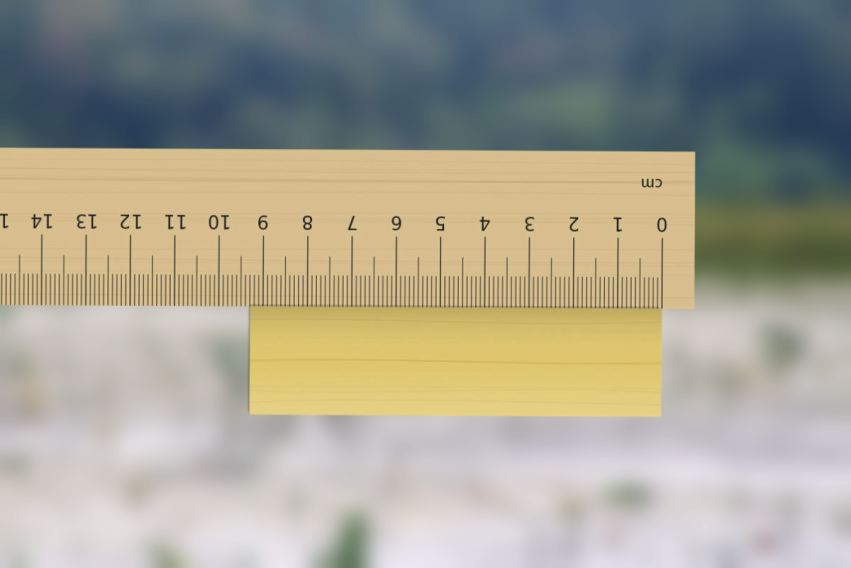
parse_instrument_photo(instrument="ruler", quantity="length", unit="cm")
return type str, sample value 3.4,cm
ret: 9.3,cm
